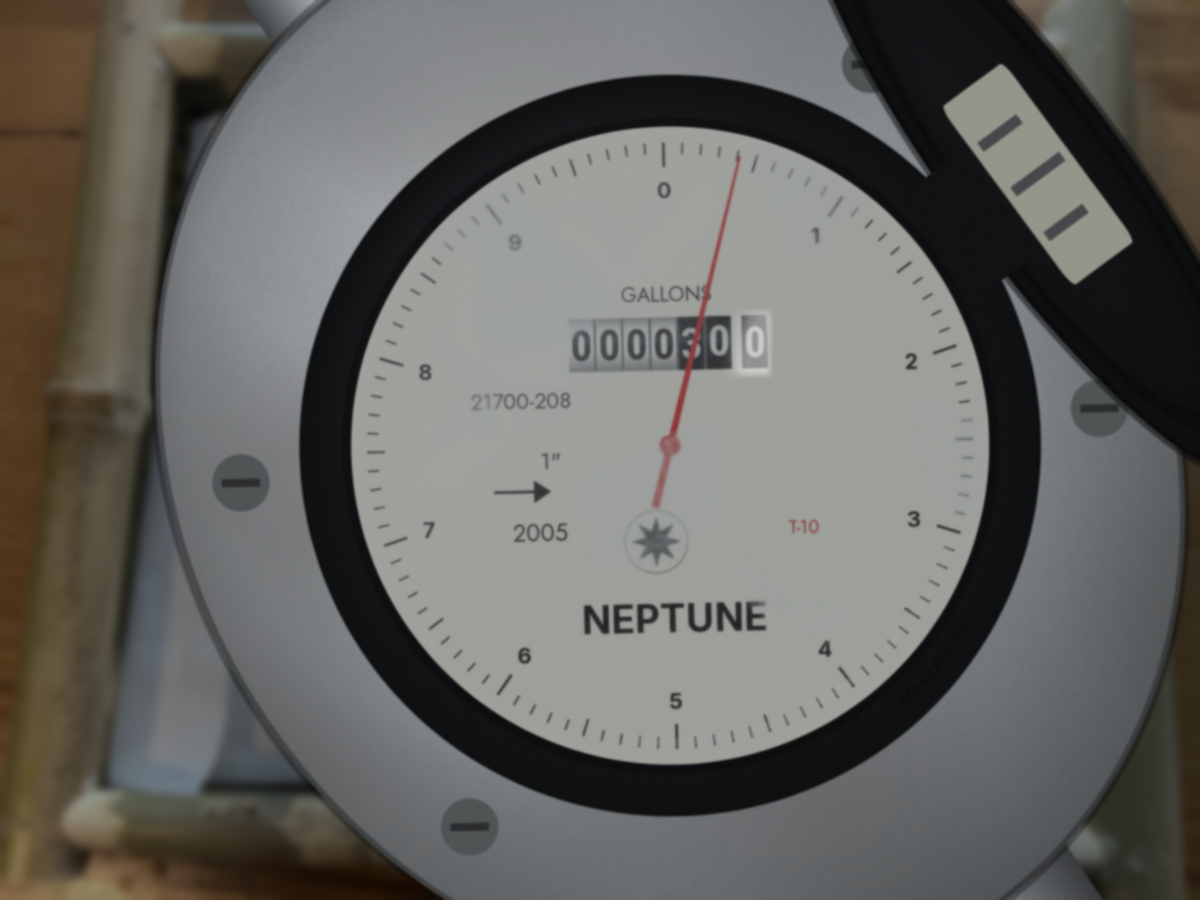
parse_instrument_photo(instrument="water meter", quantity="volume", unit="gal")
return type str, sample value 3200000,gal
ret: 300.4,gal
